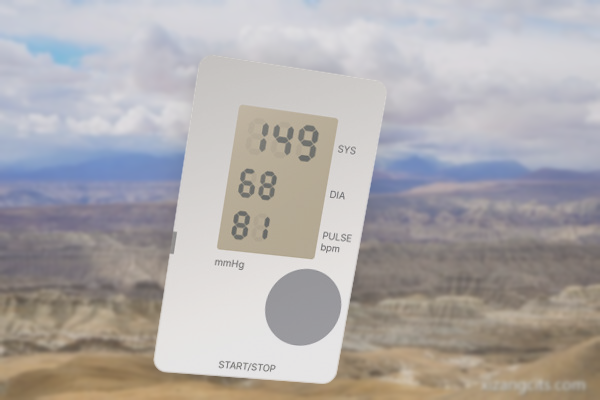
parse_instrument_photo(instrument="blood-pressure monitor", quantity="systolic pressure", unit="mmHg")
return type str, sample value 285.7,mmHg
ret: 149,mmHg
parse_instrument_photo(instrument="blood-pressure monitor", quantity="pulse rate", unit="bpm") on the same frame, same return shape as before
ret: 81,bpm
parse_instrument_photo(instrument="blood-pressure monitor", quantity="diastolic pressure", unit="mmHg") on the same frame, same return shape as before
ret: 68,mmHg
